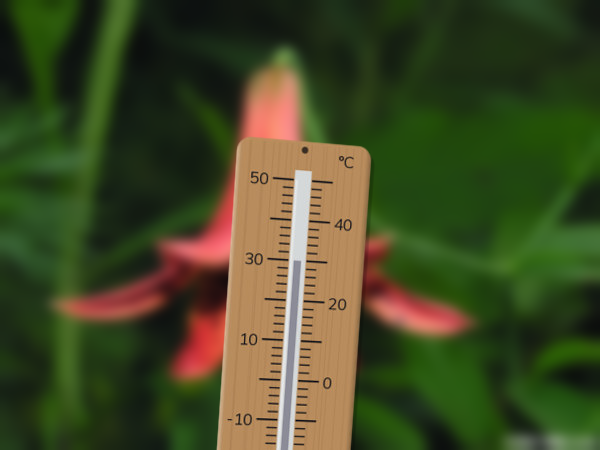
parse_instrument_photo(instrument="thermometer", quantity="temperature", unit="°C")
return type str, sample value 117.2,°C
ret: 30,°C
